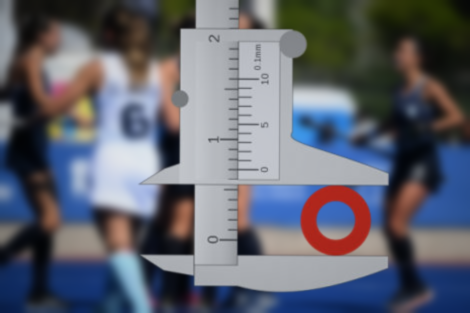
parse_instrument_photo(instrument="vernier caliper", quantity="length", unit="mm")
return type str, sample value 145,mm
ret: 7.0,mm
